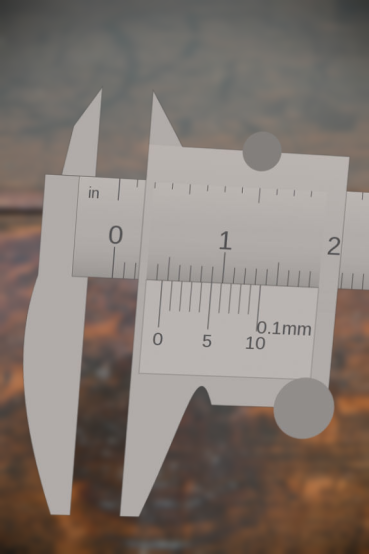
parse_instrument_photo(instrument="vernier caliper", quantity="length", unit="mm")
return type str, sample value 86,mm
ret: 4.5,mm
